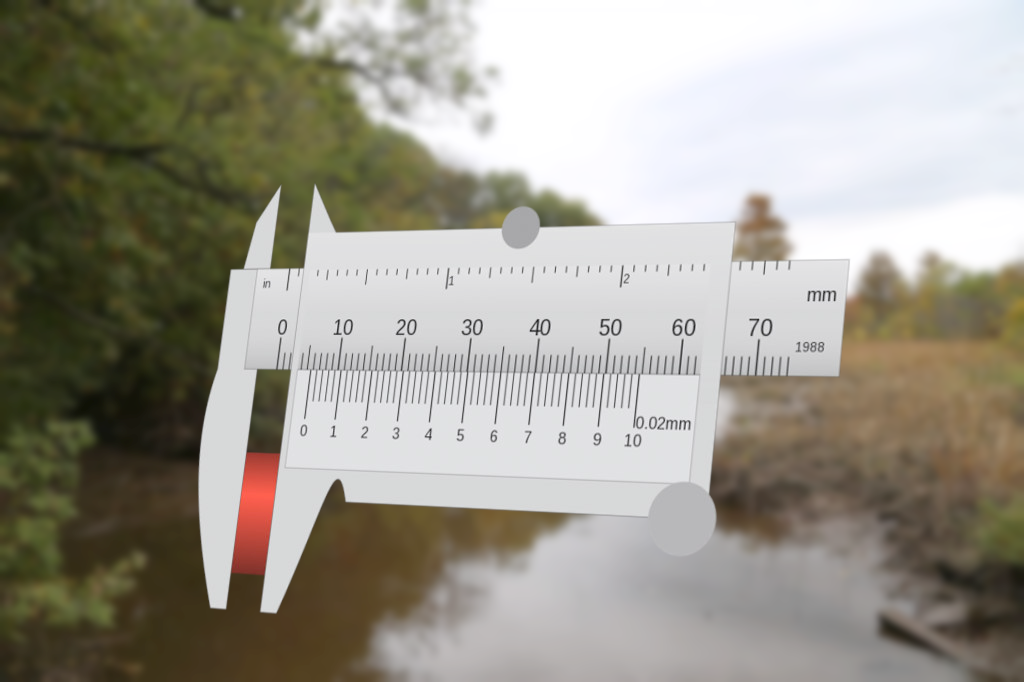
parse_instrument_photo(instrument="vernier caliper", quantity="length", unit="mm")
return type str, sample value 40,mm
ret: 5.6,mm
